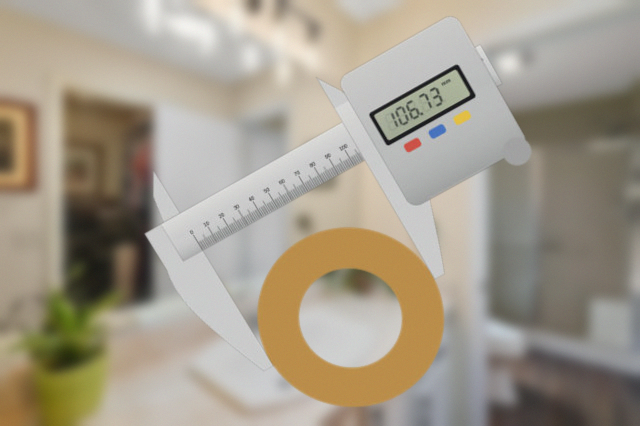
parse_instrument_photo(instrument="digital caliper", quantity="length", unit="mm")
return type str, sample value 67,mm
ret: 106.73,mm
